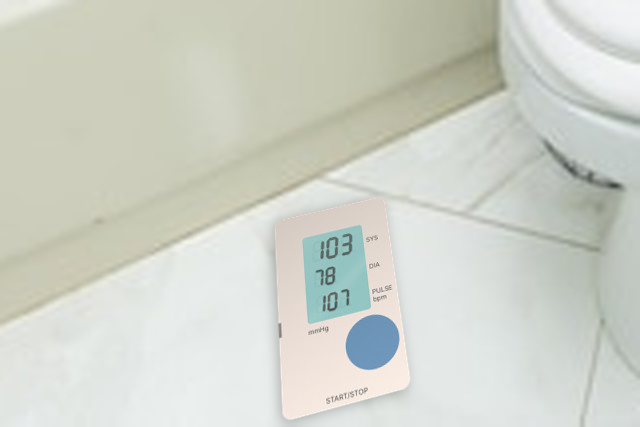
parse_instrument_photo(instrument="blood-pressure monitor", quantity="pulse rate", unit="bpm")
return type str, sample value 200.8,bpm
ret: 107,bpm
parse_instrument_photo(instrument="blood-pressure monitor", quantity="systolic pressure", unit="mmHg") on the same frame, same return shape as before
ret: 103,mmHg
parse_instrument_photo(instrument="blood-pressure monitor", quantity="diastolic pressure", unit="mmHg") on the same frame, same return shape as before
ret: 78,mmHg
